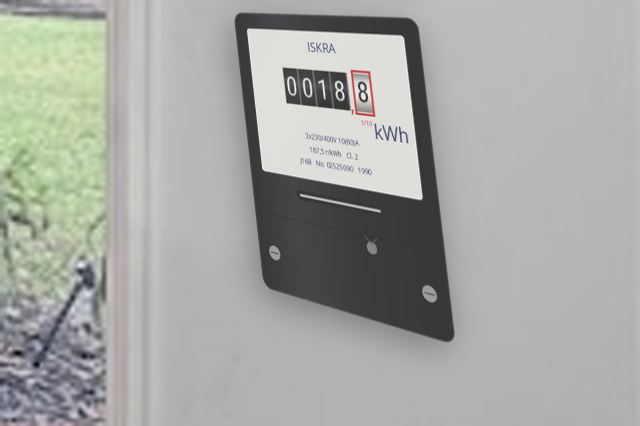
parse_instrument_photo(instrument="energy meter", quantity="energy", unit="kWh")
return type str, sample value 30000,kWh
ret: 18.8,kWh
